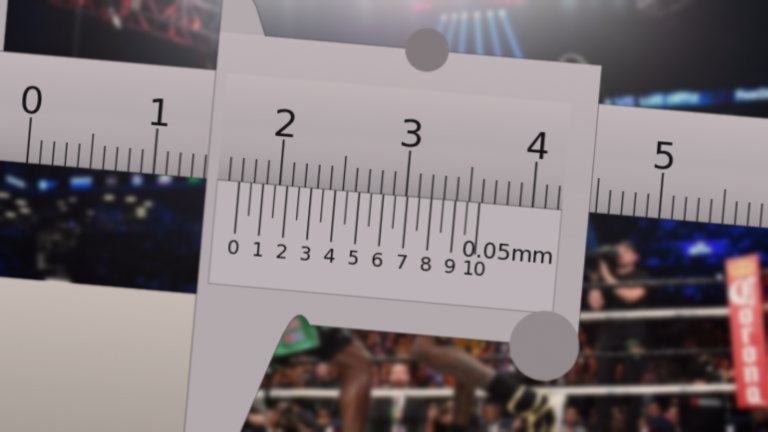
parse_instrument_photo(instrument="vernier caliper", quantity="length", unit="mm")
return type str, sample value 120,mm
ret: 16.8,mm
